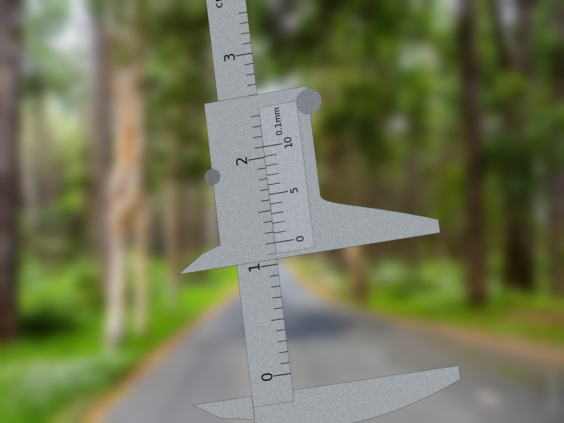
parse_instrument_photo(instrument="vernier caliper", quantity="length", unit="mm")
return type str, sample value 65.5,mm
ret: 12.0,mm
